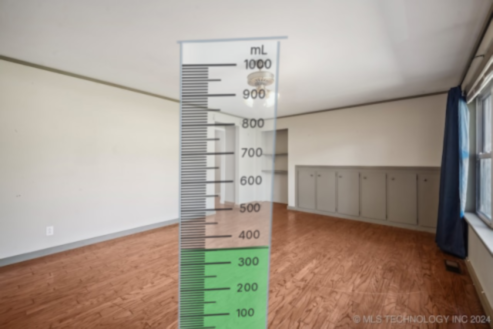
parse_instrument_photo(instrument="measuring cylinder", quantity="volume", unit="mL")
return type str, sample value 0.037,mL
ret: 350,mL
